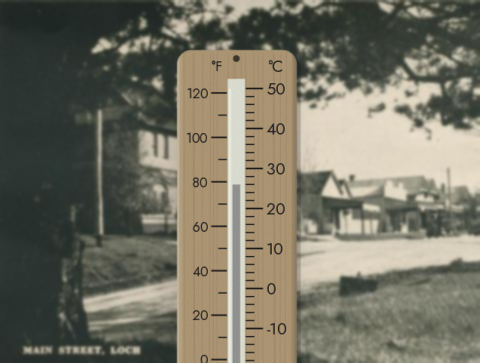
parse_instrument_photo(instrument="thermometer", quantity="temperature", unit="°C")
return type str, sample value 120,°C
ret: 26,°C
